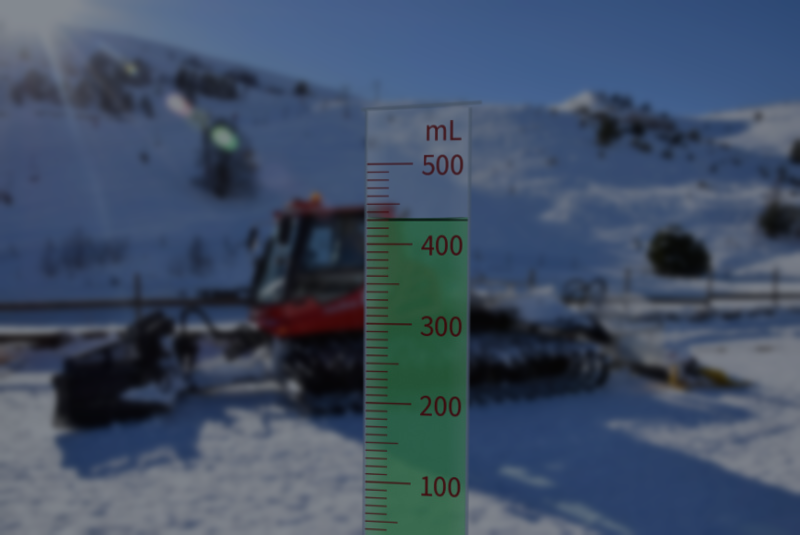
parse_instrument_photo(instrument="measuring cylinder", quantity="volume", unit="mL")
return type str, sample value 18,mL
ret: 430,mL
